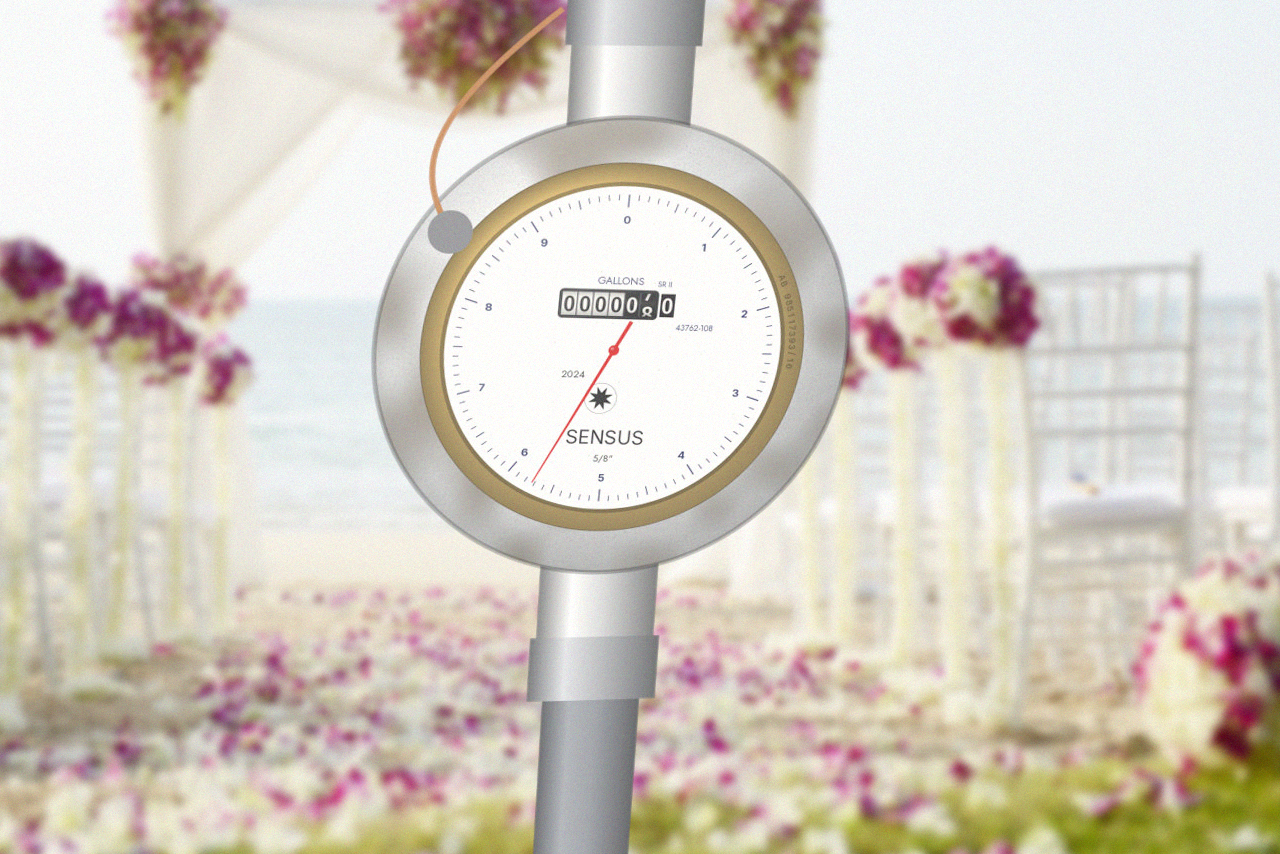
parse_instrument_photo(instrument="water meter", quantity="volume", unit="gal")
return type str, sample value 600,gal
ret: 75.7,gal
